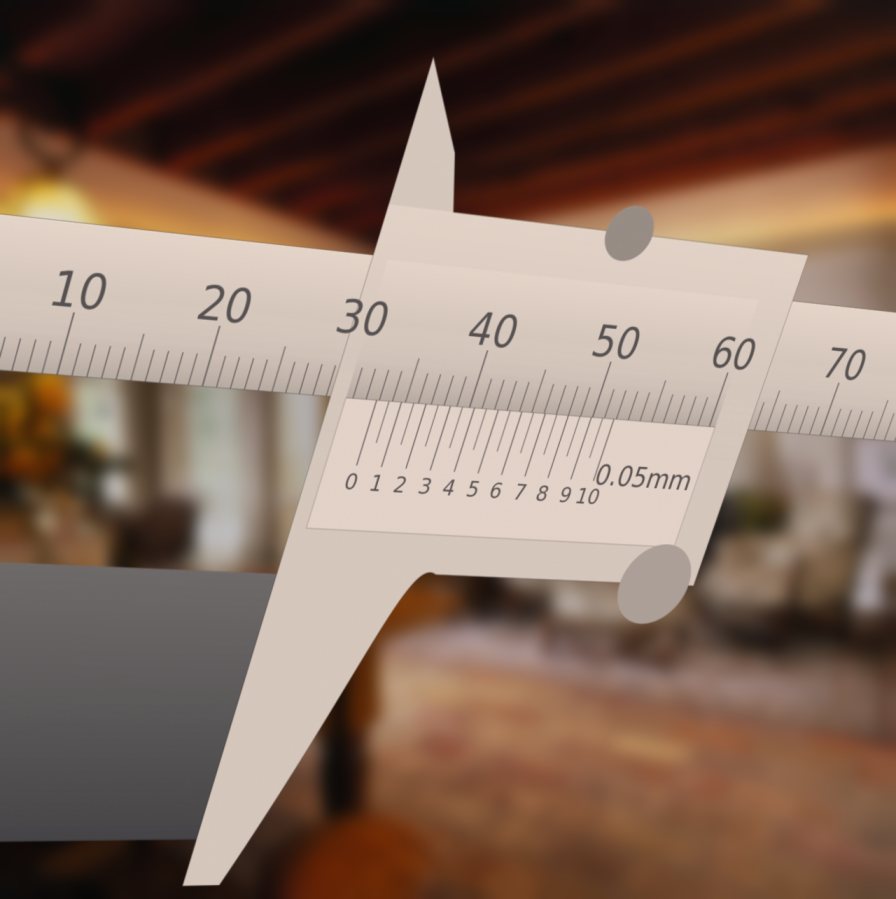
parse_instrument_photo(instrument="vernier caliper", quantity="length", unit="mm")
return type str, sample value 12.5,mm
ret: 32.8,mm
